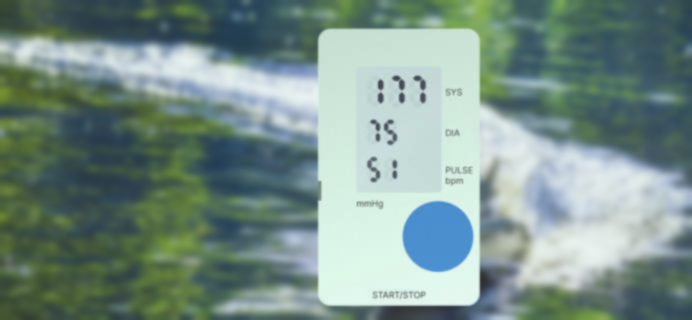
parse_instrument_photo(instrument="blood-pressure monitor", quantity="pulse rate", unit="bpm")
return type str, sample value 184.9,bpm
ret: 51,bpm
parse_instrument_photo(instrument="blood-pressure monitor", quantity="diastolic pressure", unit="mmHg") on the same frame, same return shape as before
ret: 75,mmHg
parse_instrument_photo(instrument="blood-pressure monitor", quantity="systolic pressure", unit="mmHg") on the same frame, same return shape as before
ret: 177,mmHg
